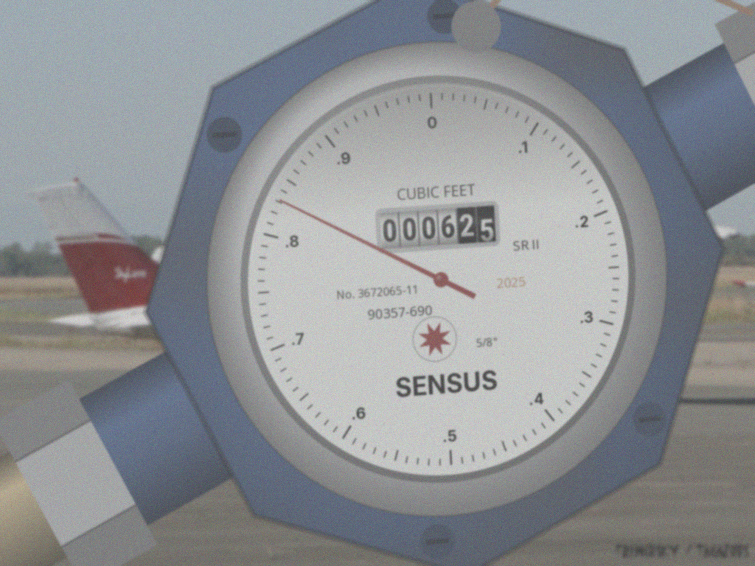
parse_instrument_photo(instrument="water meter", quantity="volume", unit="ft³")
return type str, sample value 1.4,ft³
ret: 624.83,ft³
